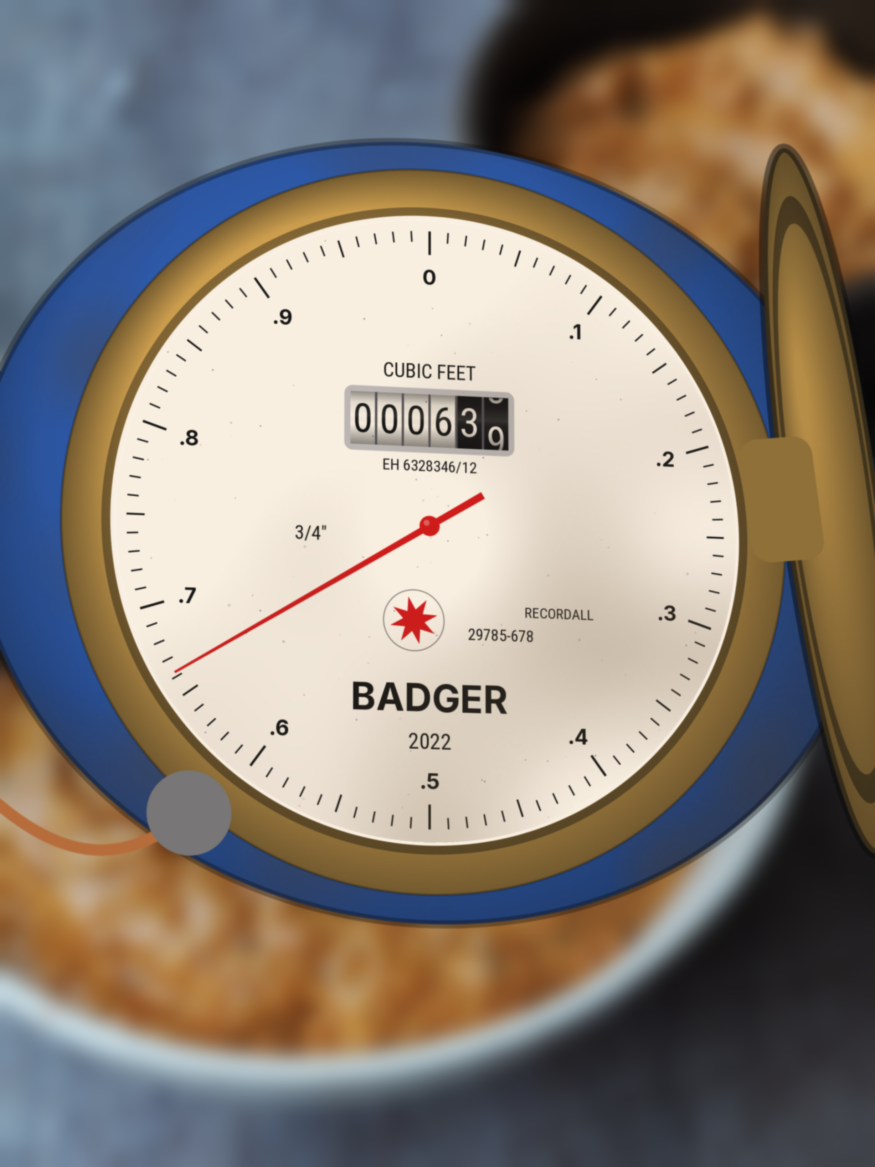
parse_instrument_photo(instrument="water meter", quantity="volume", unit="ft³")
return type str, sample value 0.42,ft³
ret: 638.66,ft³
